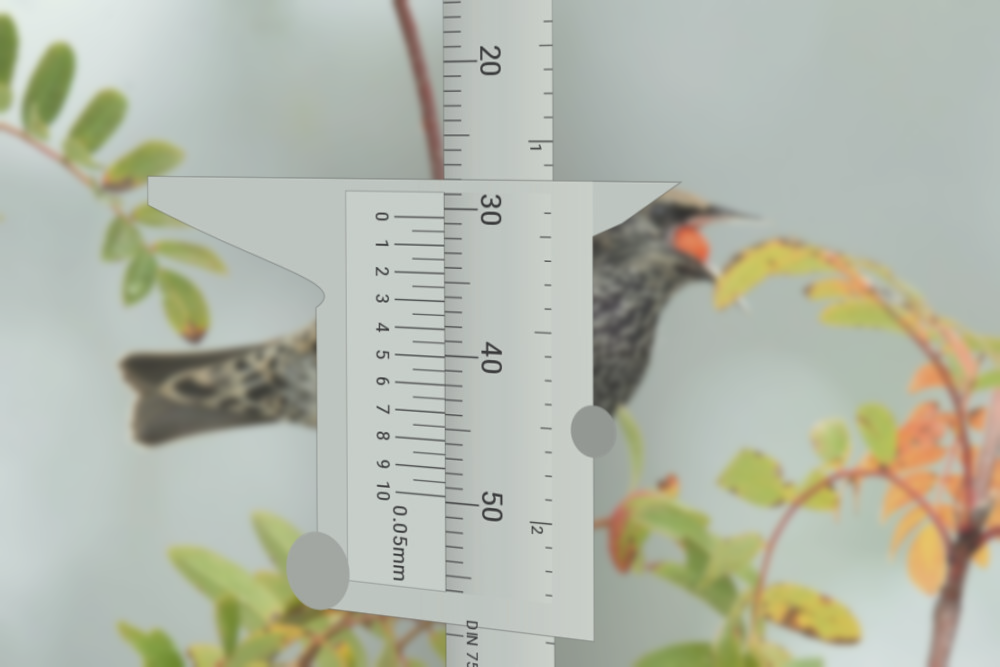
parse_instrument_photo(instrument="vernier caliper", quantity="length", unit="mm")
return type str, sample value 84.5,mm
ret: 30.6,mm
